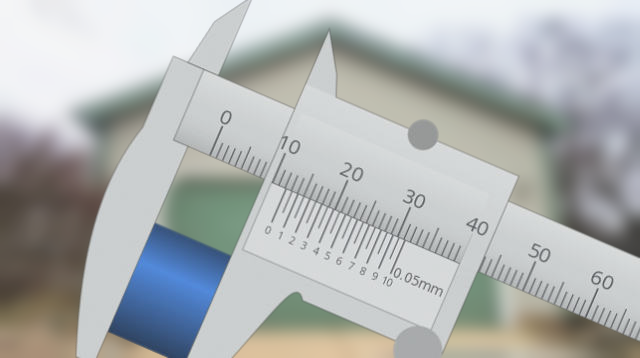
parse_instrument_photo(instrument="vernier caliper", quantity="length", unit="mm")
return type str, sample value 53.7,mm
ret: 12.2,mm
